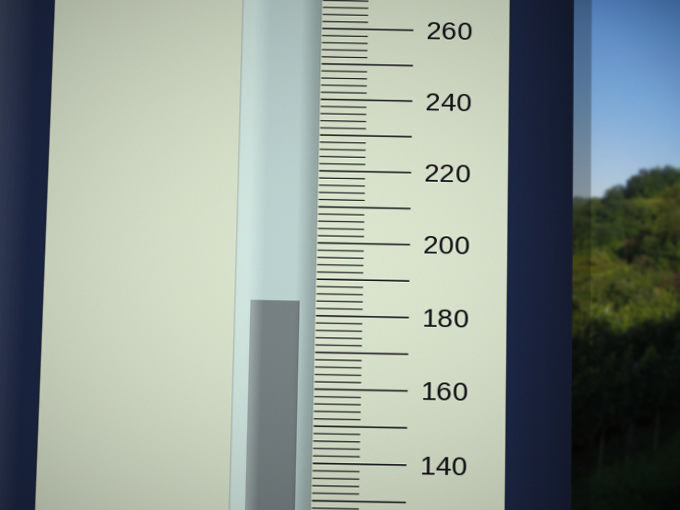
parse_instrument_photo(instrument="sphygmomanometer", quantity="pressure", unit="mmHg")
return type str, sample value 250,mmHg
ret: 184,mmHg
